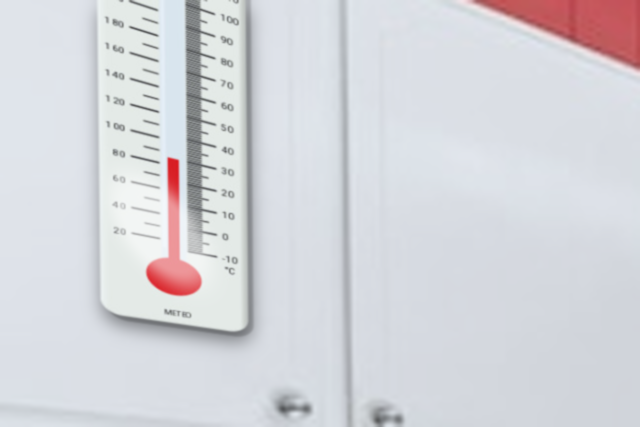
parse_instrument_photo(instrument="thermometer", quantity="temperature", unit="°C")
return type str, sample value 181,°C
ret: 30,°C
